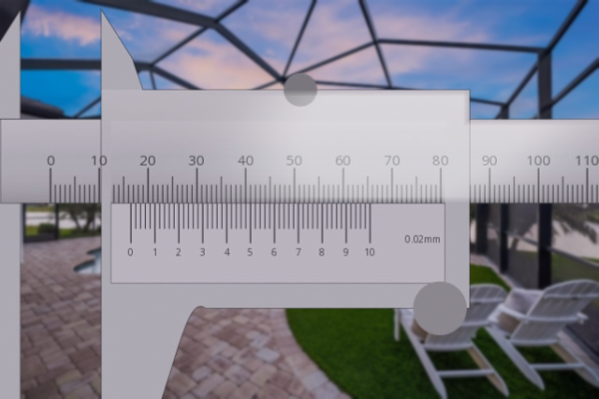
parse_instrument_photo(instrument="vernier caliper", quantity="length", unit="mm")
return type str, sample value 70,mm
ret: 16.5,mm
